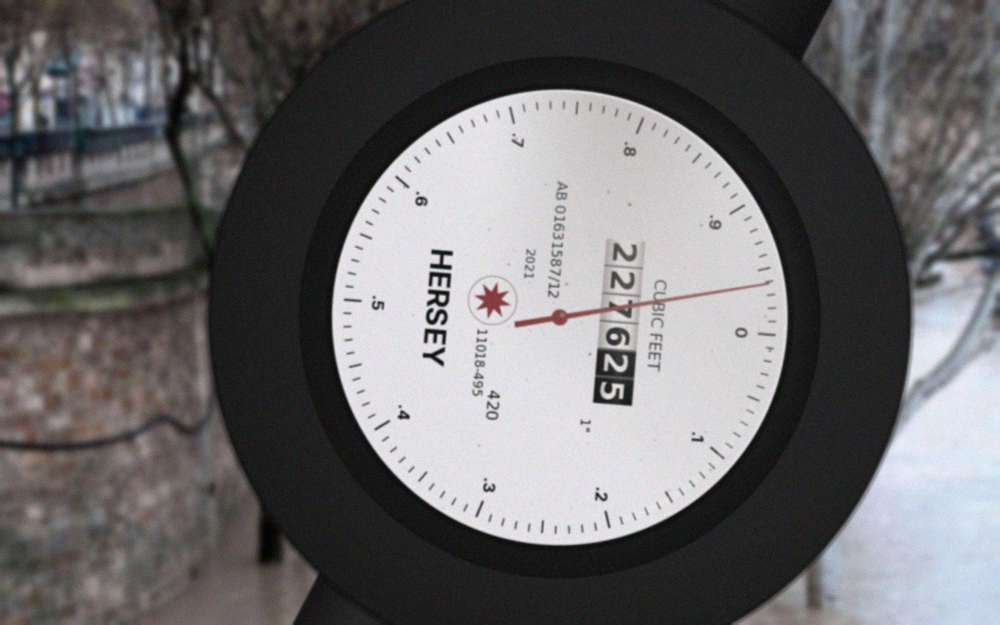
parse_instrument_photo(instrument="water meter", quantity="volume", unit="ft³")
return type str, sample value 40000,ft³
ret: 227624.96,ft³
